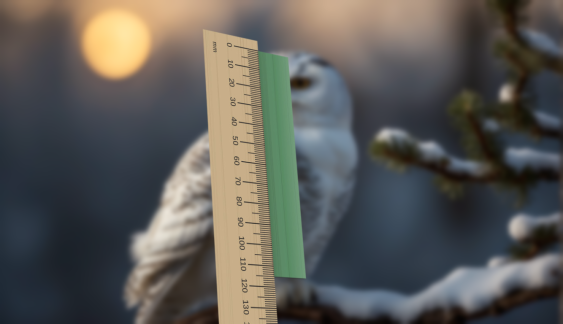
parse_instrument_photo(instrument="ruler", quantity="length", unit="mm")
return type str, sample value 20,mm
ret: 115,mm
